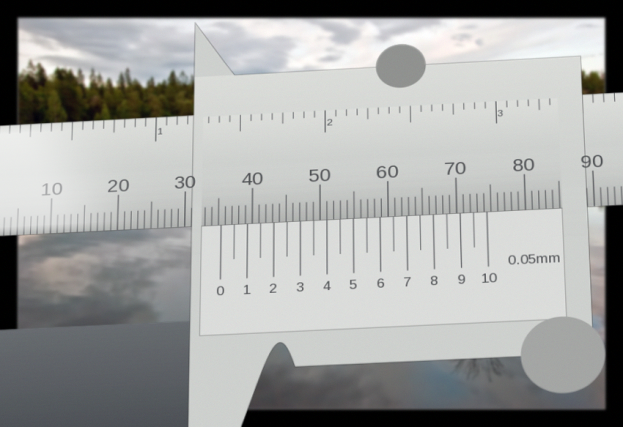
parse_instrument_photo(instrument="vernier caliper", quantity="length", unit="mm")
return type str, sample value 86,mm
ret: 35.4,mm
